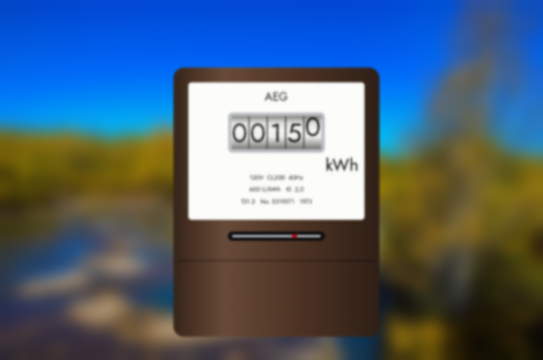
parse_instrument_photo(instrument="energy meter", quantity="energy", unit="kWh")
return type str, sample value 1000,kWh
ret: 150,kWh
